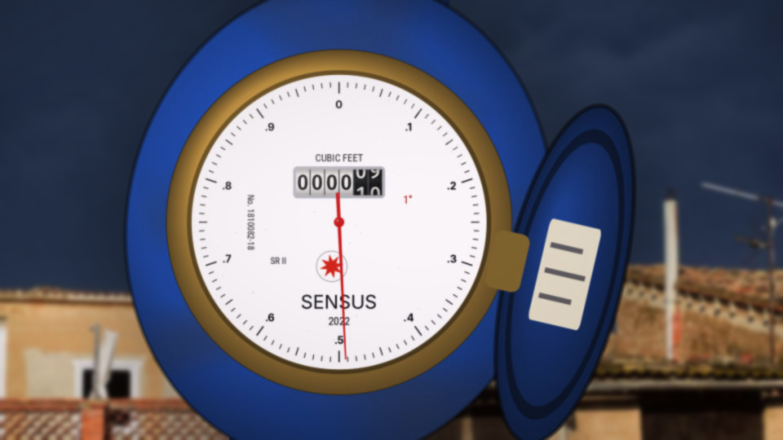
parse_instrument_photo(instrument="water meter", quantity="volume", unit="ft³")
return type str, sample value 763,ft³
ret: 9.49,ft³
